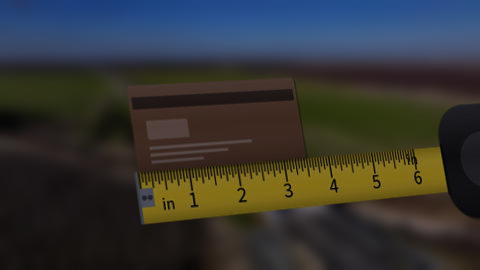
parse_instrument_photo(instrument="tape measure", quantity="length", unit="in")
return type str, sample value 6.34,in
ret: 3.5,in
